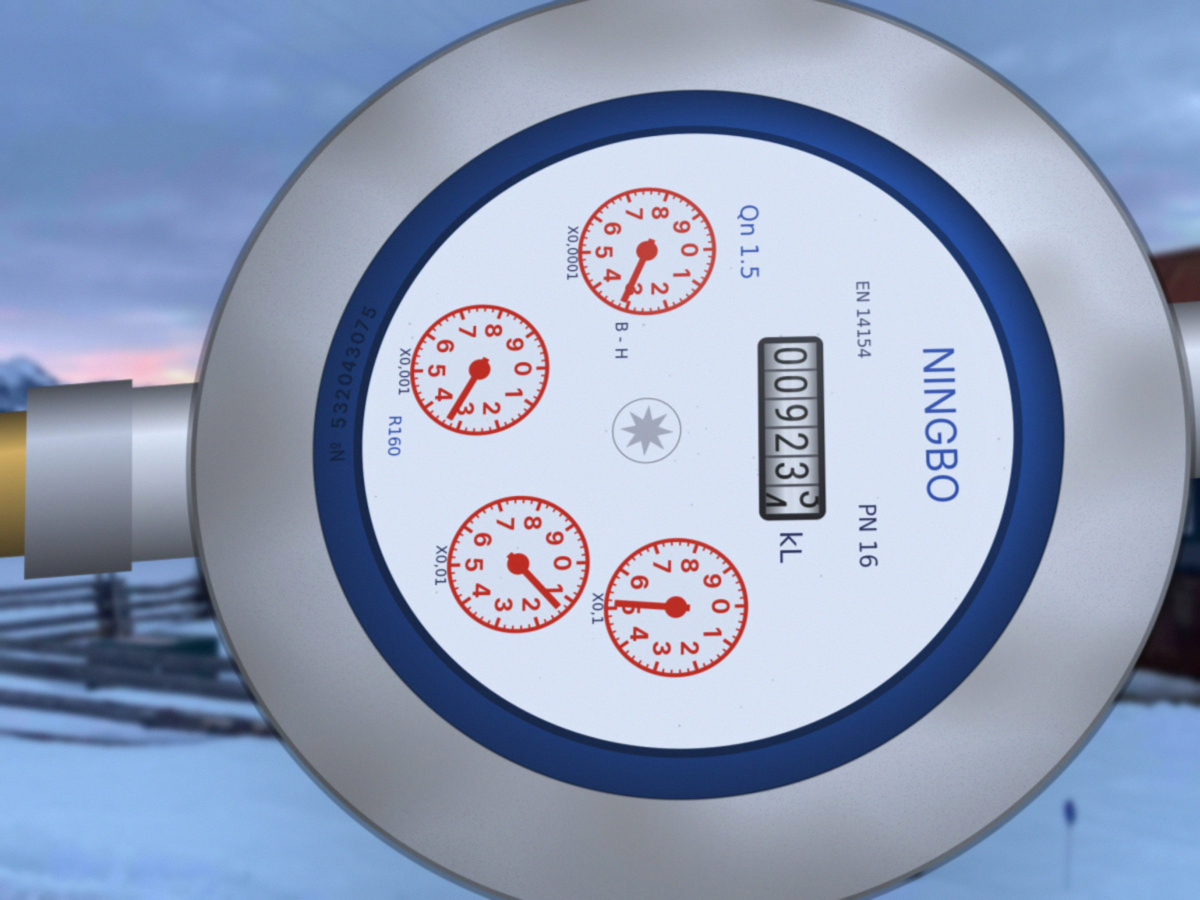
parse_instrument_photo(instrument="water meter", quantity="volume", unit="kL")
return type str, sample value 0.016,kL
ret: 9233.5133,kL
